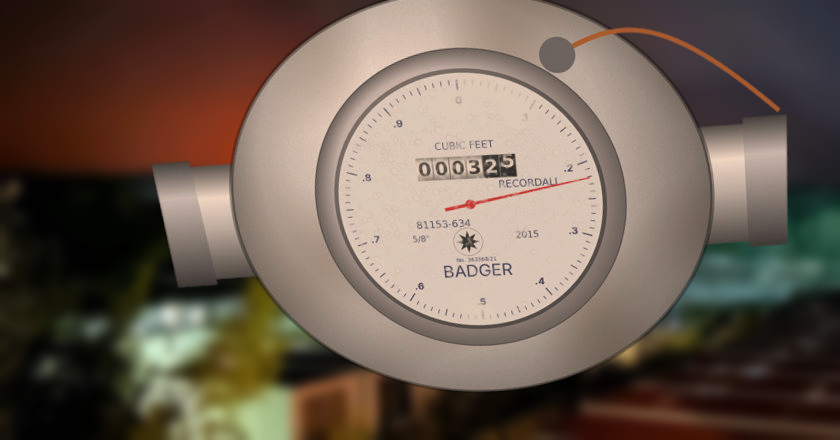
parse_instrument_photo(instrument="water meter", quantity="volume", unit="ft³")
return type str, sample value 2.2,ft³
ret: 325.22,ft³
